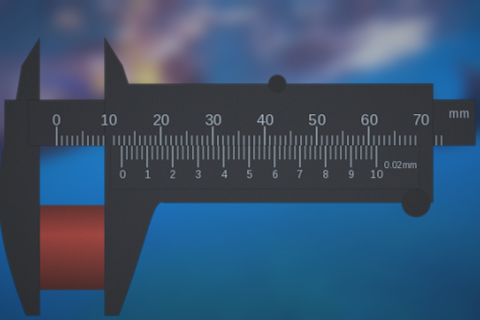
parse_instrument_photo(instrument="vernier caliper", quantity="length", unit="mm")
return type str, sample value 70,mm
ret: 12.5,mm
